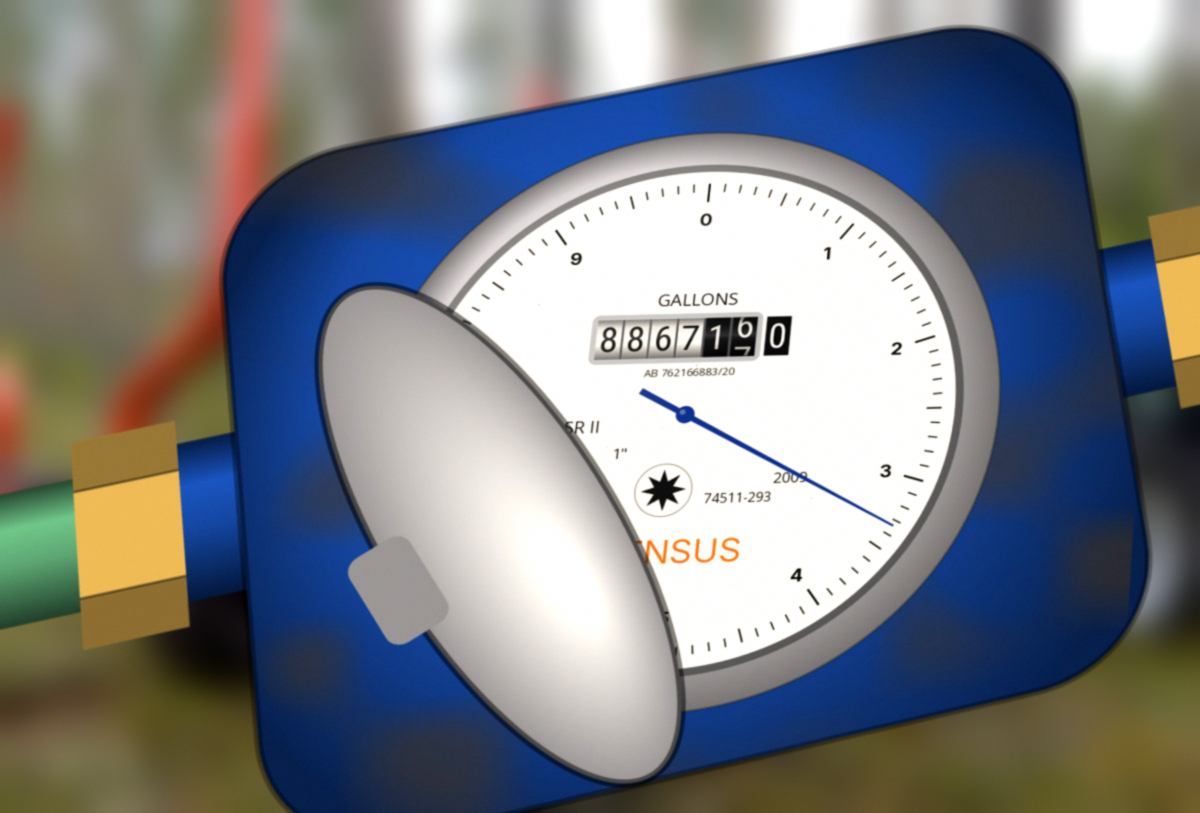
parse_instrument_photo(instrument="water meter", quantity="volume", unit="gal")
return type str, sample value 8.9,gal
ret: 8867163.3,gal
